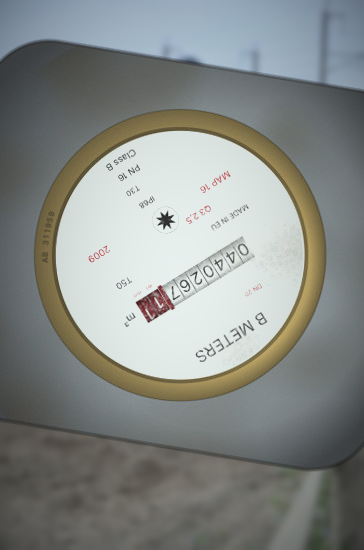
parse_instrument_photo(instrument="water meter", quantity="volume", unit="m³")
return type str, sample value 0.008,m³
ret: 440267.11,m³
